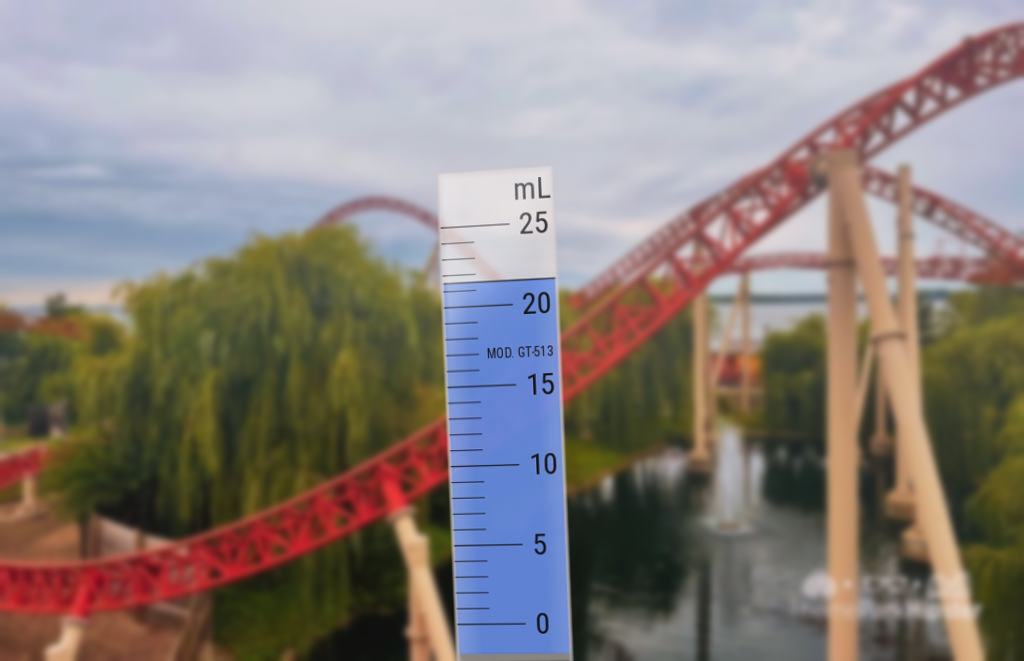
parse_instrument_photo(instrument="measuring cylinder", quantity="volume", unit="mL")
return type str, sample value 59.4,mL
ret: 21.5,mL
